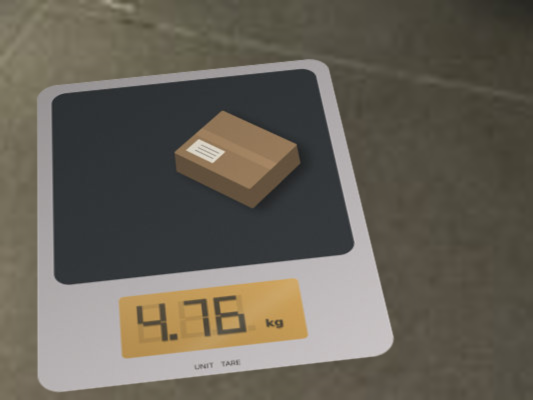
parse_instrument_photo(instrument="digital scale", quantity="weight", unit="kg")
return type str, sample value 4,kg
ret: 4.76,kg
